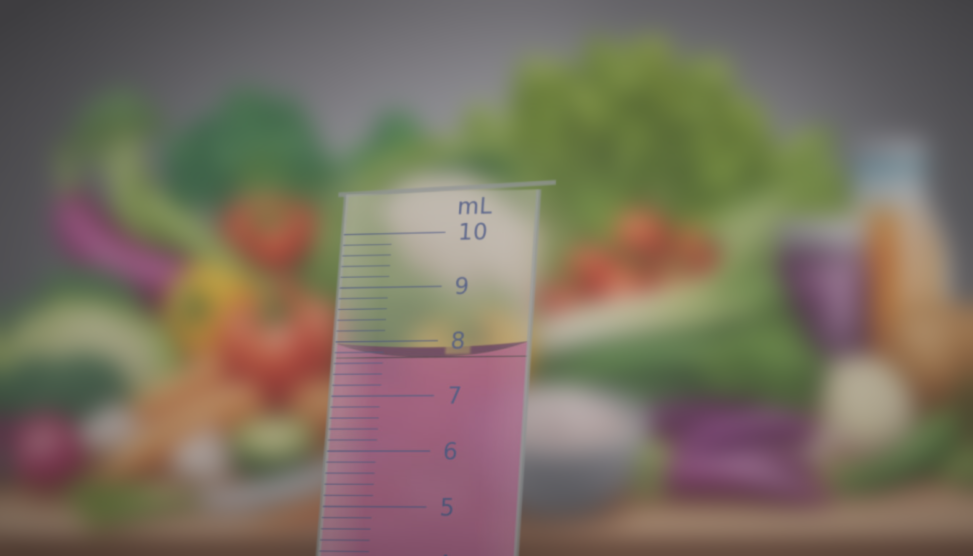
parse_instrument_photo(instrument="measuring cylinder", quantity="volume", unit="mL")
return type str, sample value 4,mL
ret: 7.7,mL
